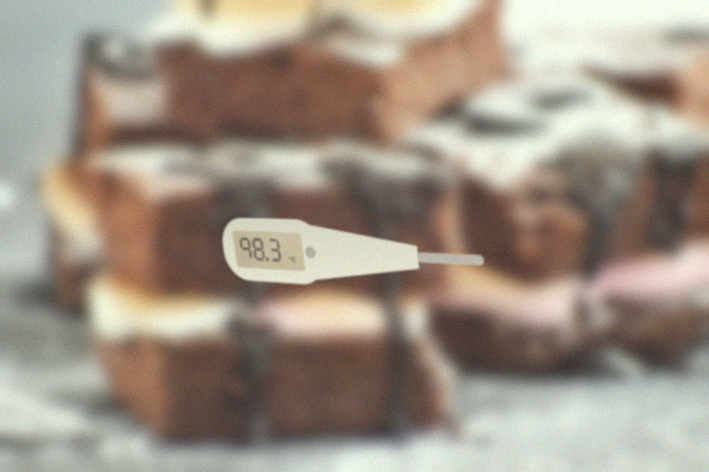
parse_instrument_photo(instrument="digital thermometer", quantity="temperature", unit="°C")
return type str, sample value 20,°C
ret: 98.3,°C
